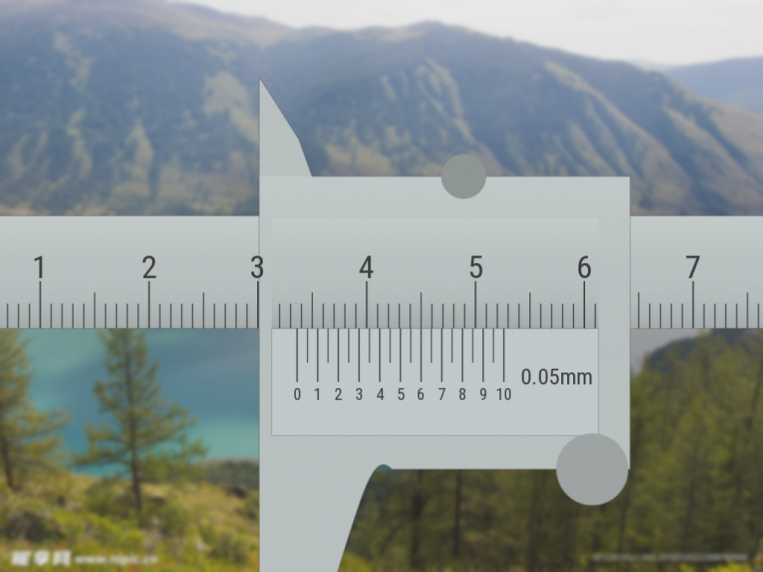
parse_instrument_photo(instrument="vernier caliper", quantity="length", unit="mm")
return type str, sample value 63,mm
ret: 33.6,mm
